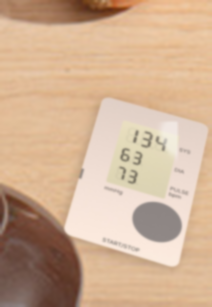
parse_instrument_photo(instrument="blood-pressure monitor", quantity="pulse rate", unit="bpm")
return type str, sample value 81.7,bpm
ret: 73,bpm
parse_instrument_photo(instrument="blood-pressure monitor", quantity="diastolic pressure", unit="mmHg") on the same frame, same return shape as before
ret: 63,mmHg
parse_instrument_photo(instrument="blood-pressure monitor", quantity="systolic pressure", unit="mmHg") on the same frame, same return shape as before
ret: 134,mmHg
